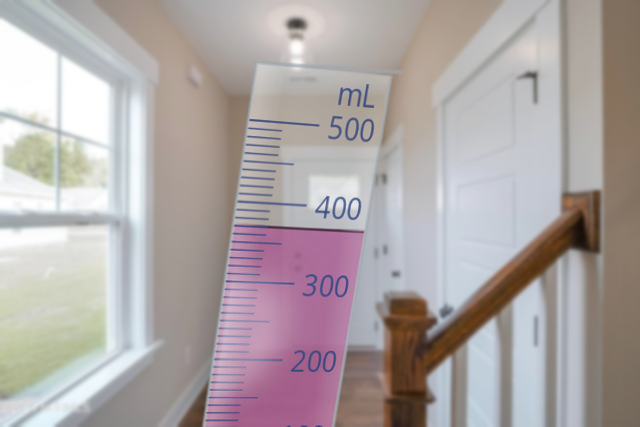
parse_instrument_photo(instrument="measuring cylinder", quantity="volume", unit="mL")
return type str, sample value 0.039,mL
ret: 370,mL
